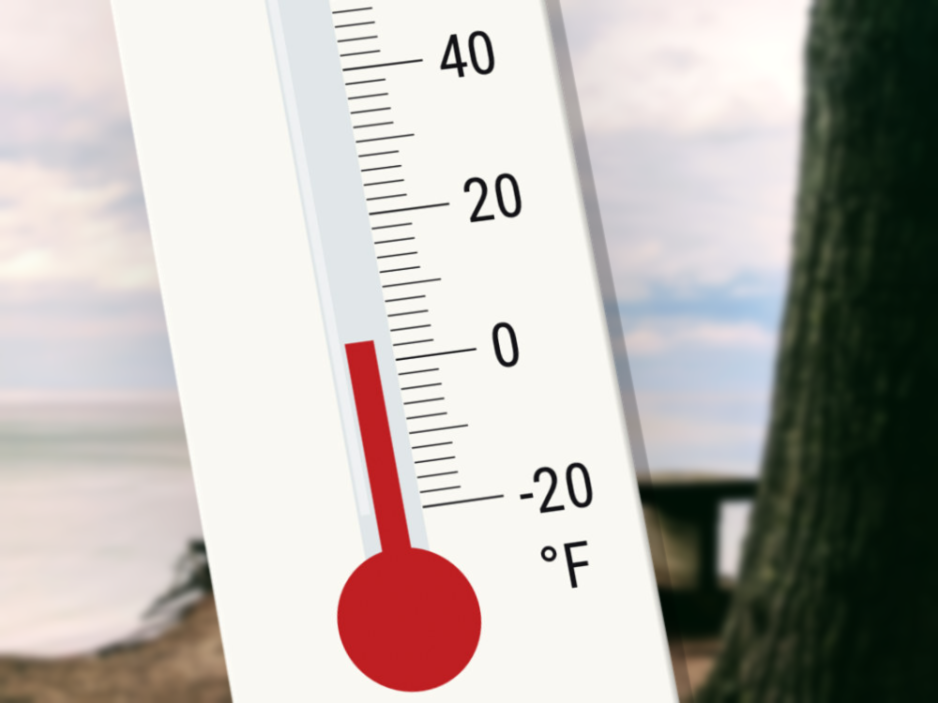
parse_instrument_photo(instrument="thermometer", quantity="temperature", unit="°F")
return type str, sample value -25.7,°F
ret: 3,°F
